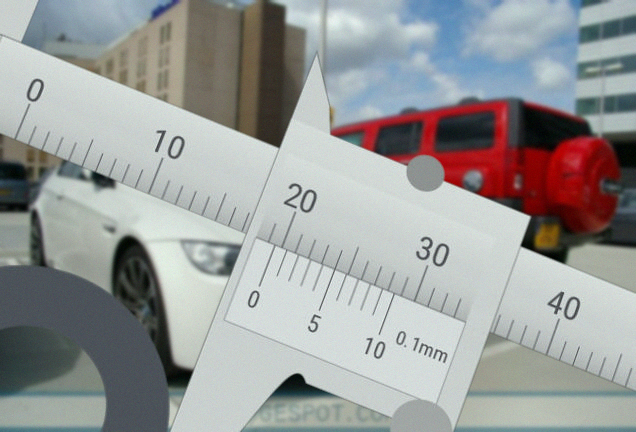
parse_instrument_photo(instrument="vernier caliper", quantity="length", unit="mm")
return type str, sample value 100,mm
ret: 19.5,mm
